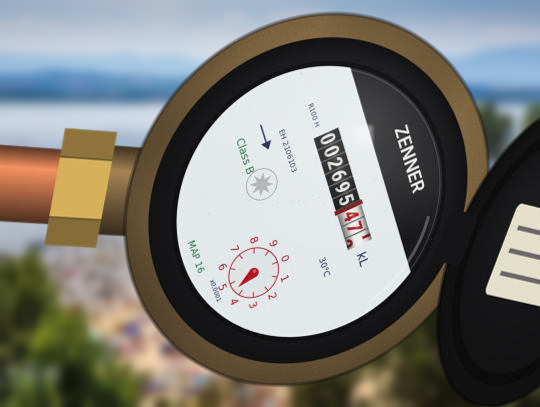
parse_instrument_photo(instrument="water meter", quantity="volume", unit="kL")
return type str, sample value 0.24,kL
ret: 2695.4714,kL
